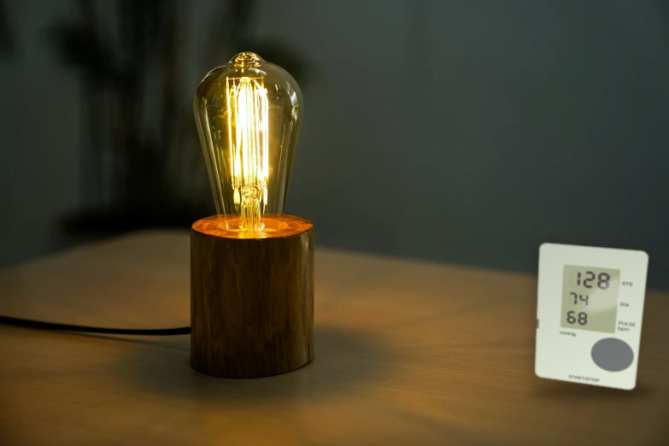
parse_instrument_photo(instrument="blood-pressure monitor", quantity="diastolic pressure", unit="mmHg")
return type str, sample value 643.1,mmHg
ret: 74,mmHg
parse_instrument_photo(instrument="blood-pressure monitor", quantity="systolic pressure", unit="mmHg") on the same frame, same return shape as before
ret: 128,mmHg
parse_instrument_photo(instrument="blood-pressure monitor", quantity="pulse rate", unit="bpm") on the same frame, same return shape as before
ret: 68,bpm
